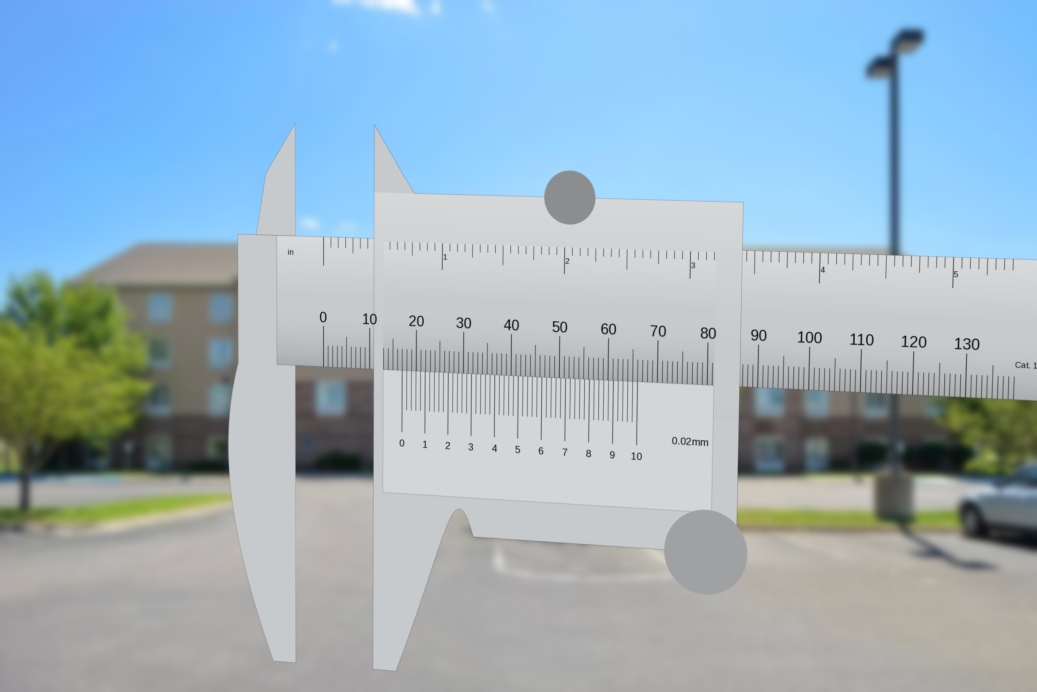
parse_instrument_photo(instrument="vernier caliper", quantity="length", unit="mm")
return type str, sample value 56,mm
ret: 17.0,mm
